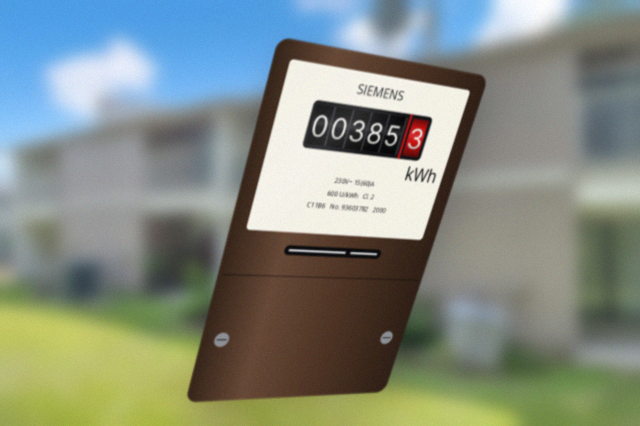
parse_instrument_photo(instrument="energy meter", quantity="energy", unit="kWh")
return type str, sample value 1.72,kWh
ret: 385.3,kWh
